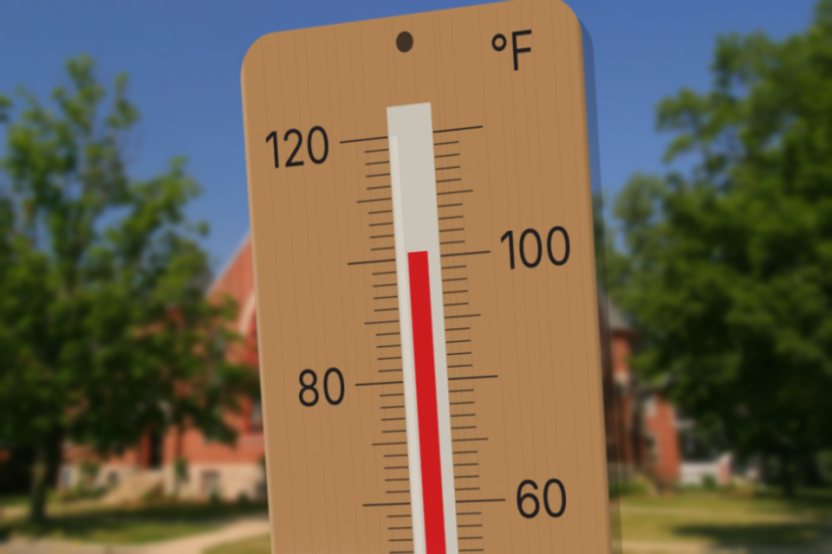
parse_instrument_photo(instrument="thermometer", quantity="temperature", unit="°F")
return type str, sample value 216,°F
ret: 101,°F
